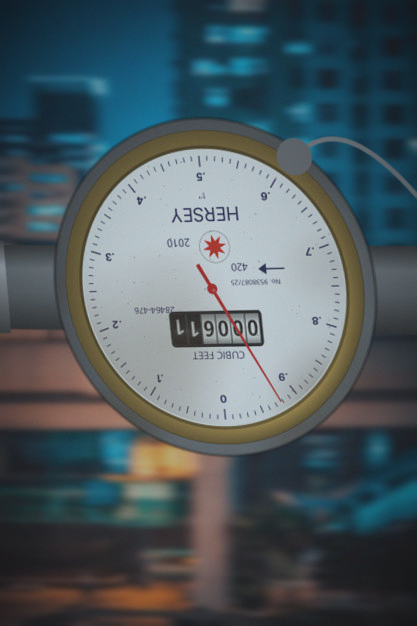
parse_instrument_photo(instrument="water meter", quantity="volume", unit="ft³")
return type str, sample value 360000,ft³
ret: 610.92,ft³
